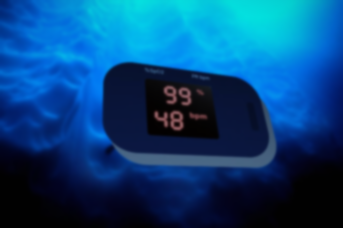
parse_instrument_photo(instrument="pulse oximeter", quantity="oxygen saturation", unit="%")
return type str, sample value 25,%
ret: 99,%
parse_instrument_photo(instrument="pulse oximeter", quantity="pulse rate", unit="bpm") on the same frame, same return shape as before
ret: 48,bpm
